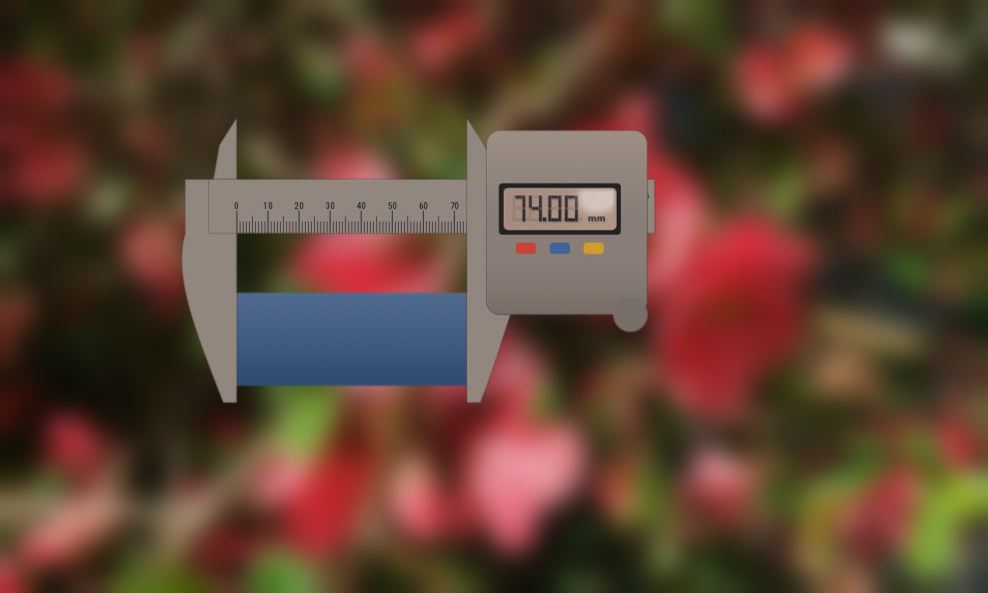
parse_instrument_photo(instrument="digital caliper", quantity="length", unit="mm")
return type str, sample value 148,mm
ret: 74.00,mm
